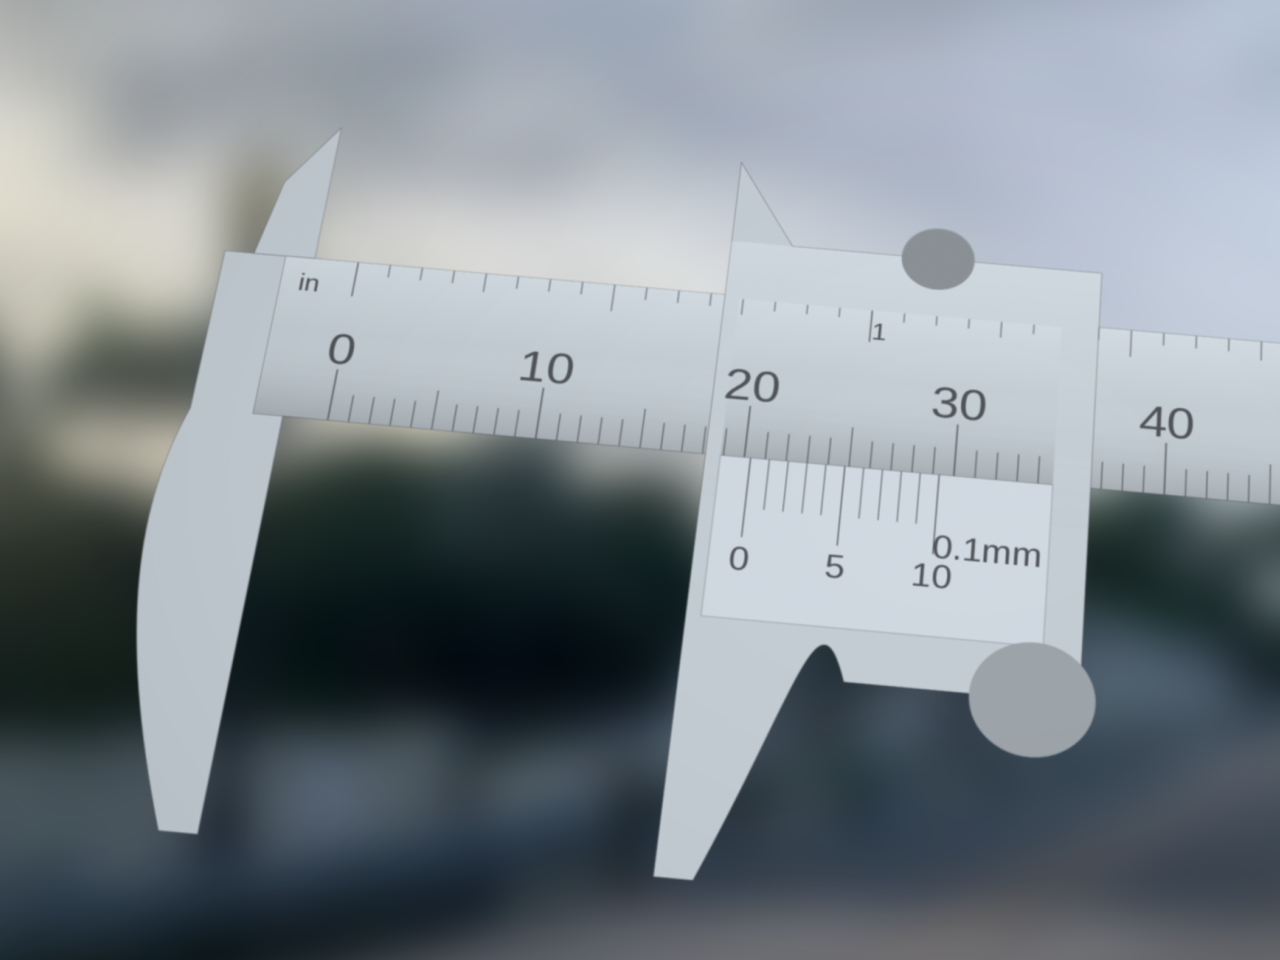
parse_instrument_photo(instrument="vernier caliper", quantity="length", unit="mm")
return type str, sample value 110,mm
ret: 20.3,mm
